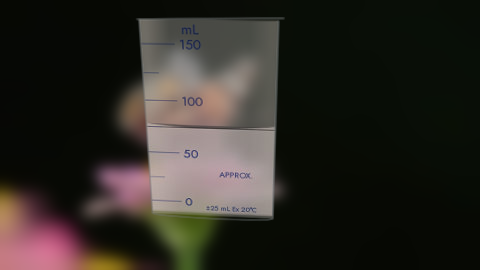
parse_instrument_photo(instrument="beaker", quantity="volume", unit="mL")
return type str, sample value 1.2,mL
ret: 75,mL
